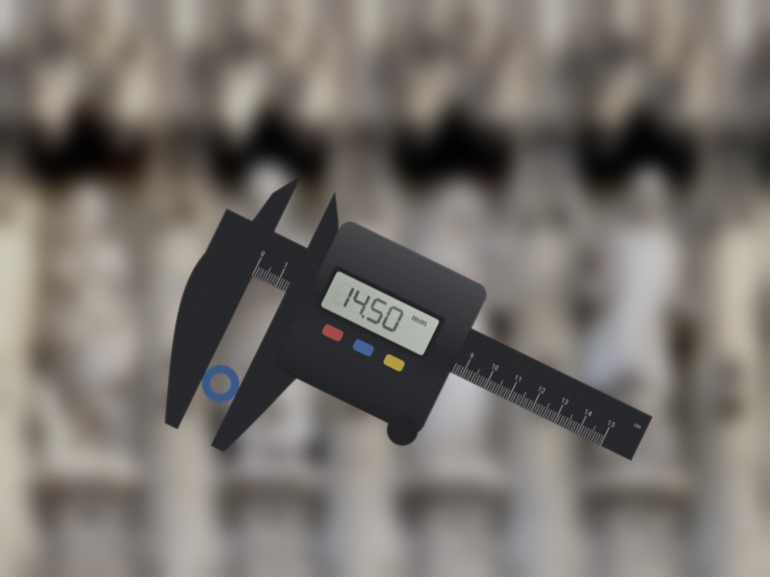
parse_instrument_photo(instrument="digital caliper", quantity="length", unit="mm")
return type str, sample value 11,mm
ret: 14.50,mm
